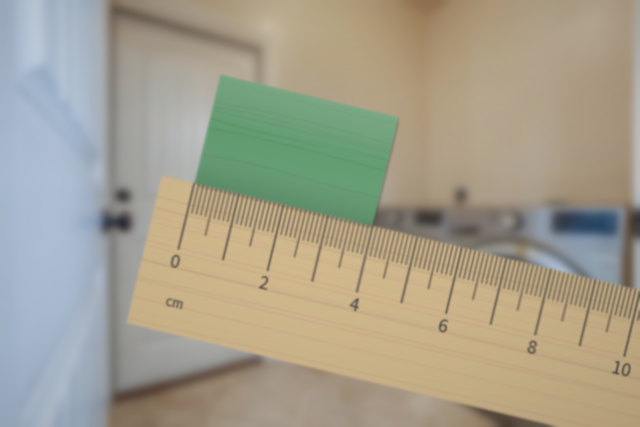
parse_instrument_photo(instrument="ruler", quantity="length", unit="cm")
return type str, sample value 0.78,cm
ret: 4,cm
